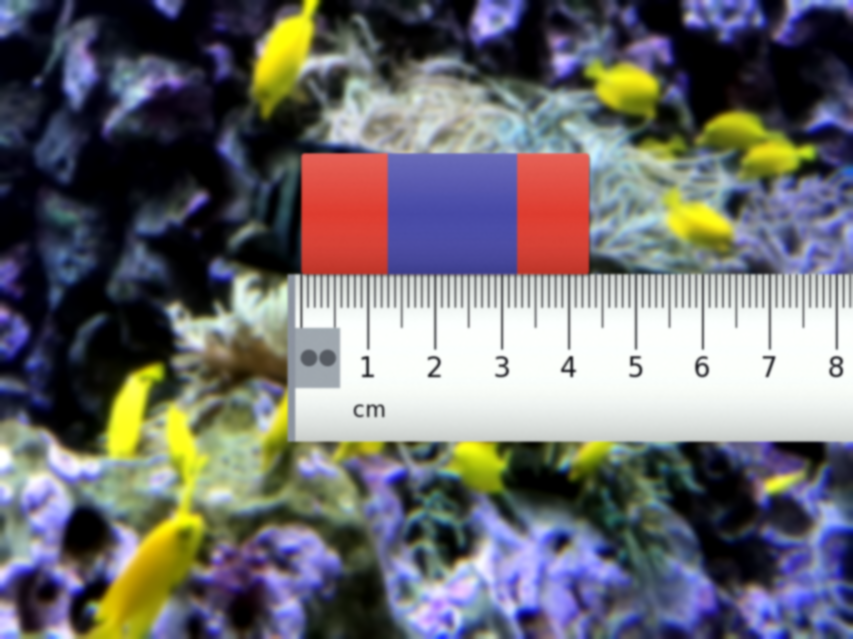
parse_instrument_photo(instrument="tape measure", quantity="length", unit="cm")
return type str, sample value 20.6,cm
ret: 4.3,cm
